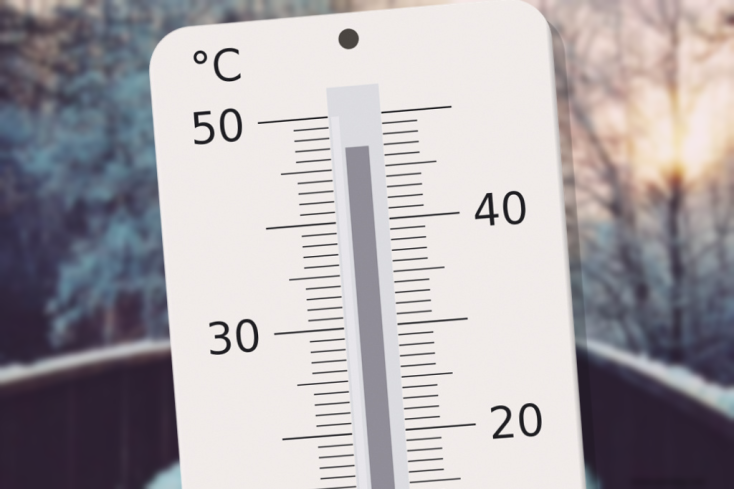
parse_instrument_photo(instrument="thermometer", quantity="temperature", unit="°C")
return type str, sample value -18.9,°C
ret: 47,°C
